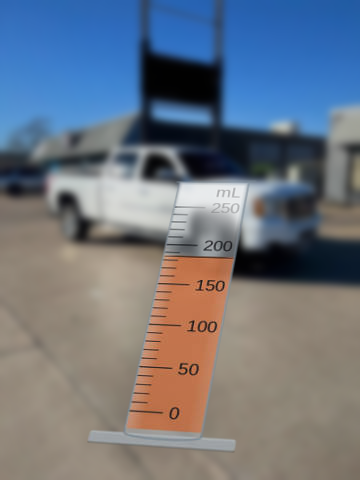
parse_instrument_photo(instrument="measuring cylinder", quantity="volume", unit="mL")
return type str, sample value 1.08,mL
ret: 185,mL
